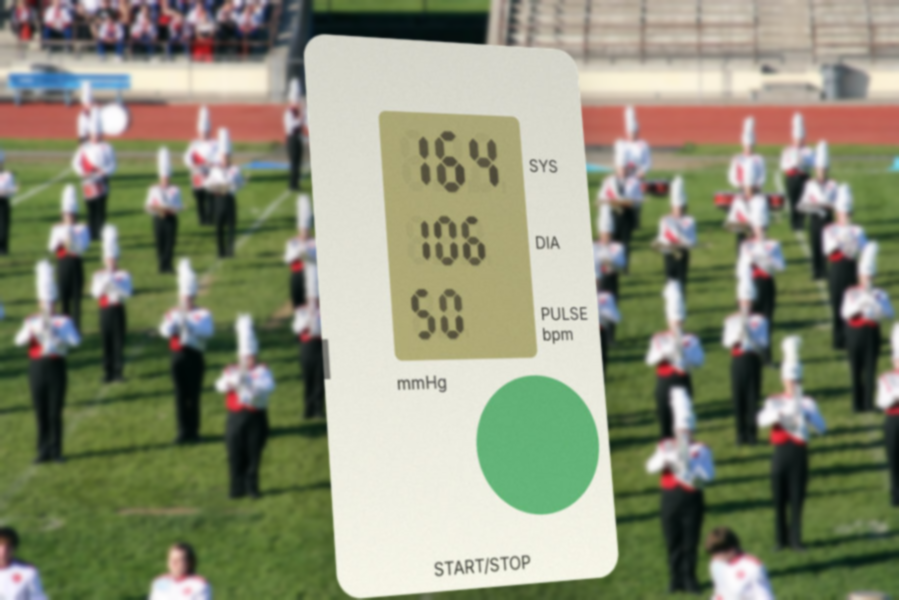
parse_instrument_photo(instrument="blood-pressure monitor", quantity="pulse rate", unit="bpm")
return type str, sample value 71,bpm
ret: 50,bpm
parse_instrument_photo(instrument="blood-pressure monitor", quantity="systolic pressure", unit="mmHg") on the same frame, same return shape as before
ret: 164,mmHg
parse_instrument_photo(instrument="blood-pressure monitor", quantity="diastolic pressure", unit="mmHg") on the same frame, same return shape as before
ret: 106,mmHg
